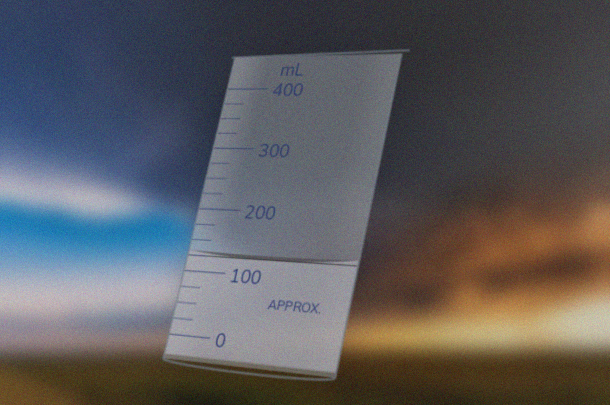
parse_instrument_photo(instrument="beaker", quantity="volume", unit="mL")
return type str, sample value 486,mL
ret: 125,mL
